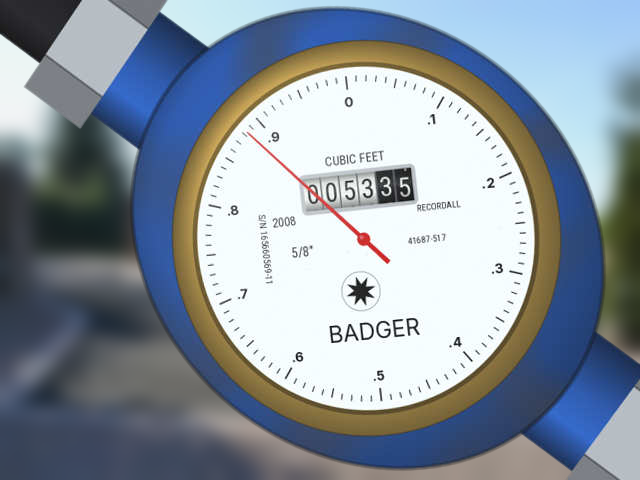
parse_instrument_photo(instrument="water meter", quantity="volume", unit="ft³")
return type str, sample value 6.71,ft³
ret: 5334.88,ft³
